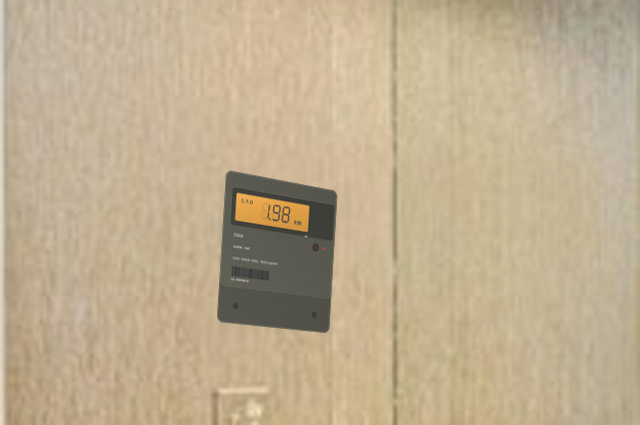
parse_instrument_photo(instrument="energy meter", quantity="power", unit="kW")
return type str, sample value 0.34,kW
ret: 1.98,kW
